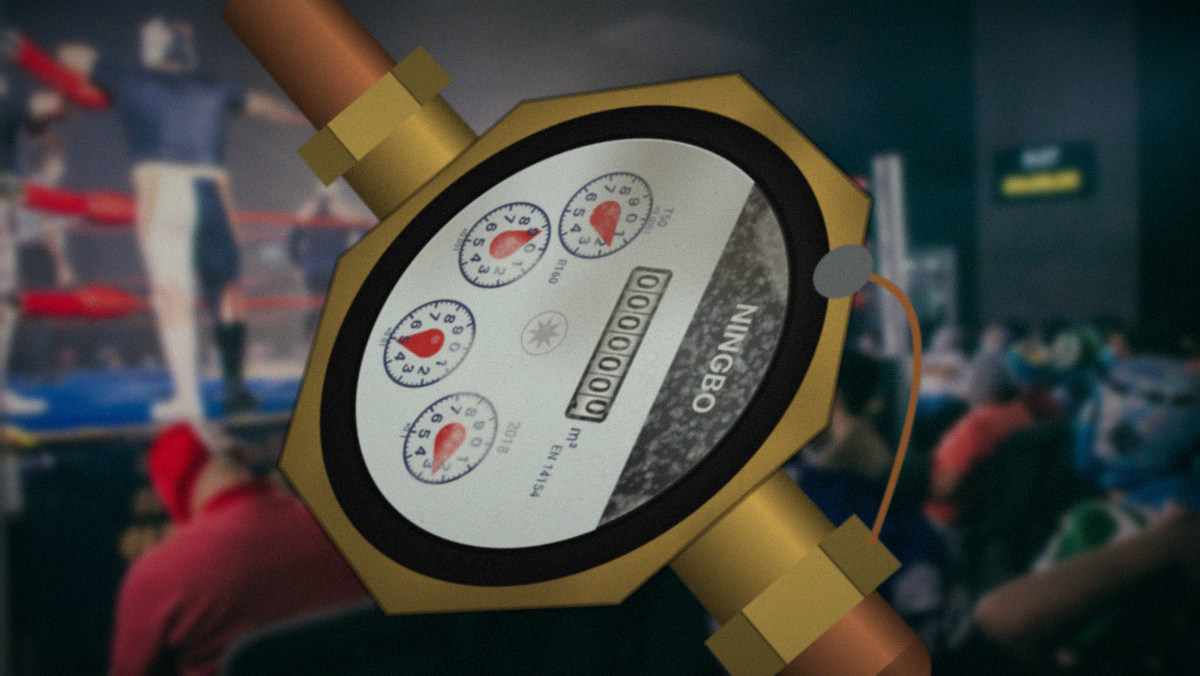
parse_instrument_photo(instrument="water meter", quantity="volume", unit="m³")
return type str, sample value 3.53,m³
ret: 0.2491,m³
